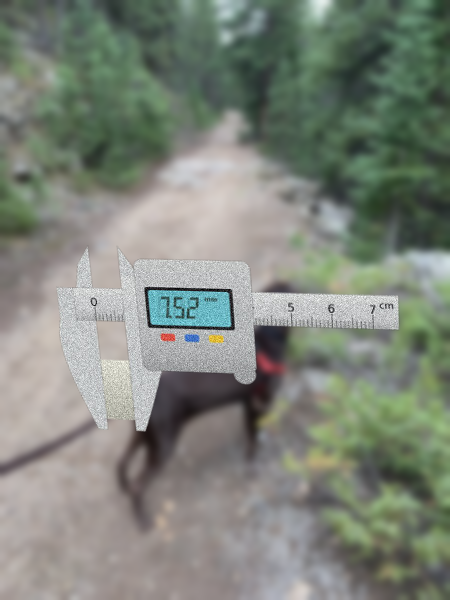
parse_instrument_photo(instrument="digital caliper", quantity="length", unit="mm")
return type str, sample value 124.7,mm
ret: 7.52,mm
